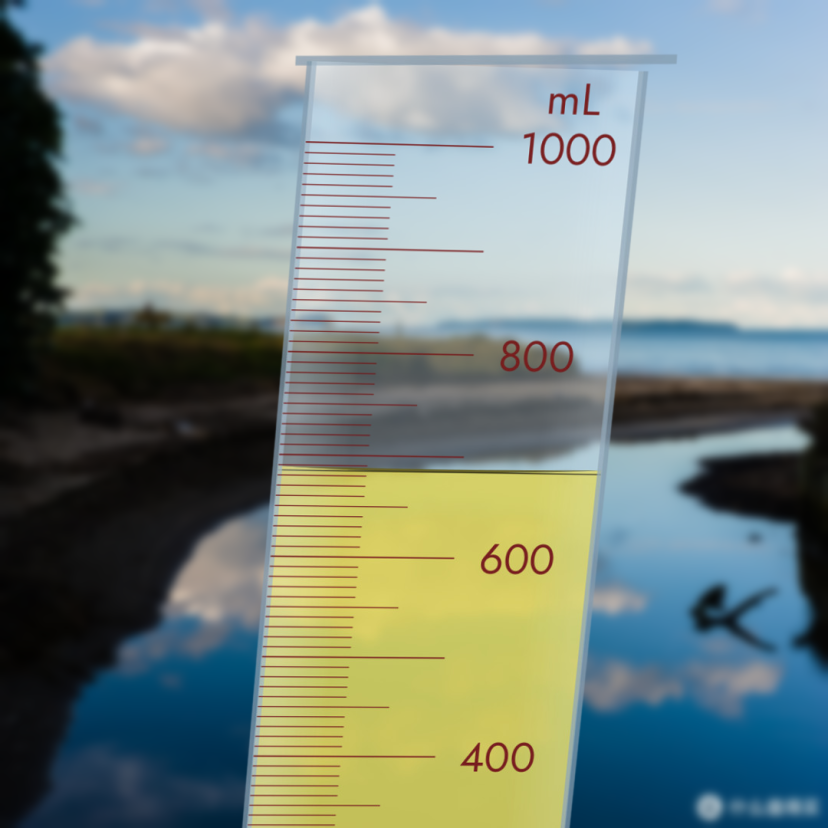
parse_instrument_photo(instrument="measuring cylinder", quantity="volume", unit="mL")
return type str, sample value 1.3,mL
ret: 685,mL
